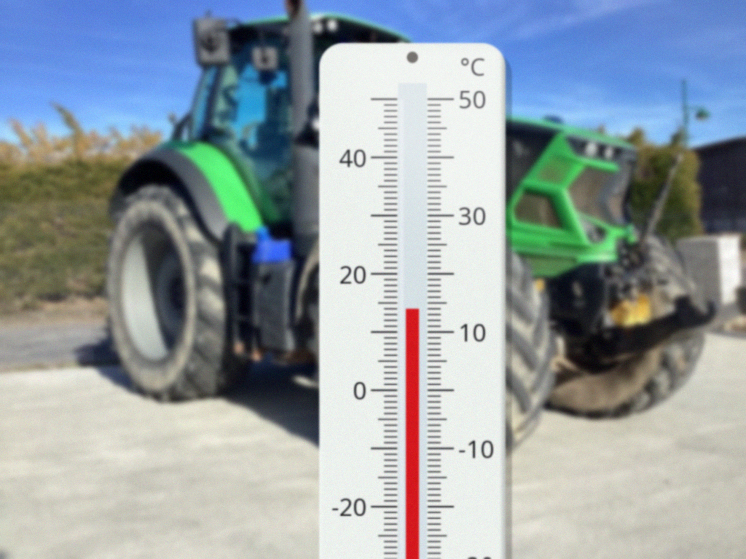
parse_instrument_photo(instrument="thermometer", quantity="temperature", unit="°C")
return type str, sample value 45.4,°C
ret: 14,°C
